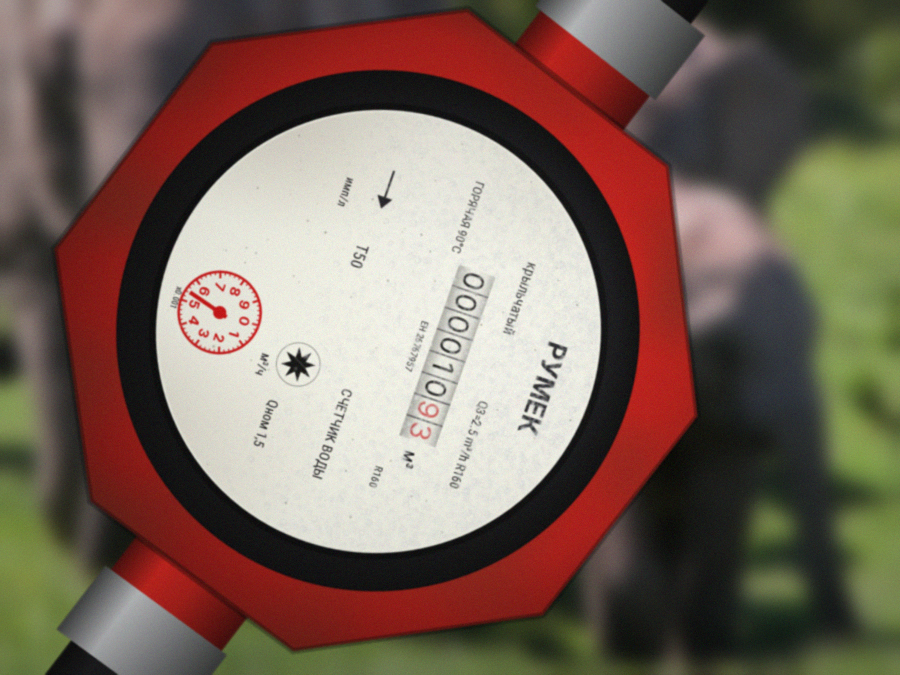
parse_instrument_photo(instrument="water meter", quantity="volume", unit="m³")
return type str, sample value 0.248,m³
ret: 10.935,m³
